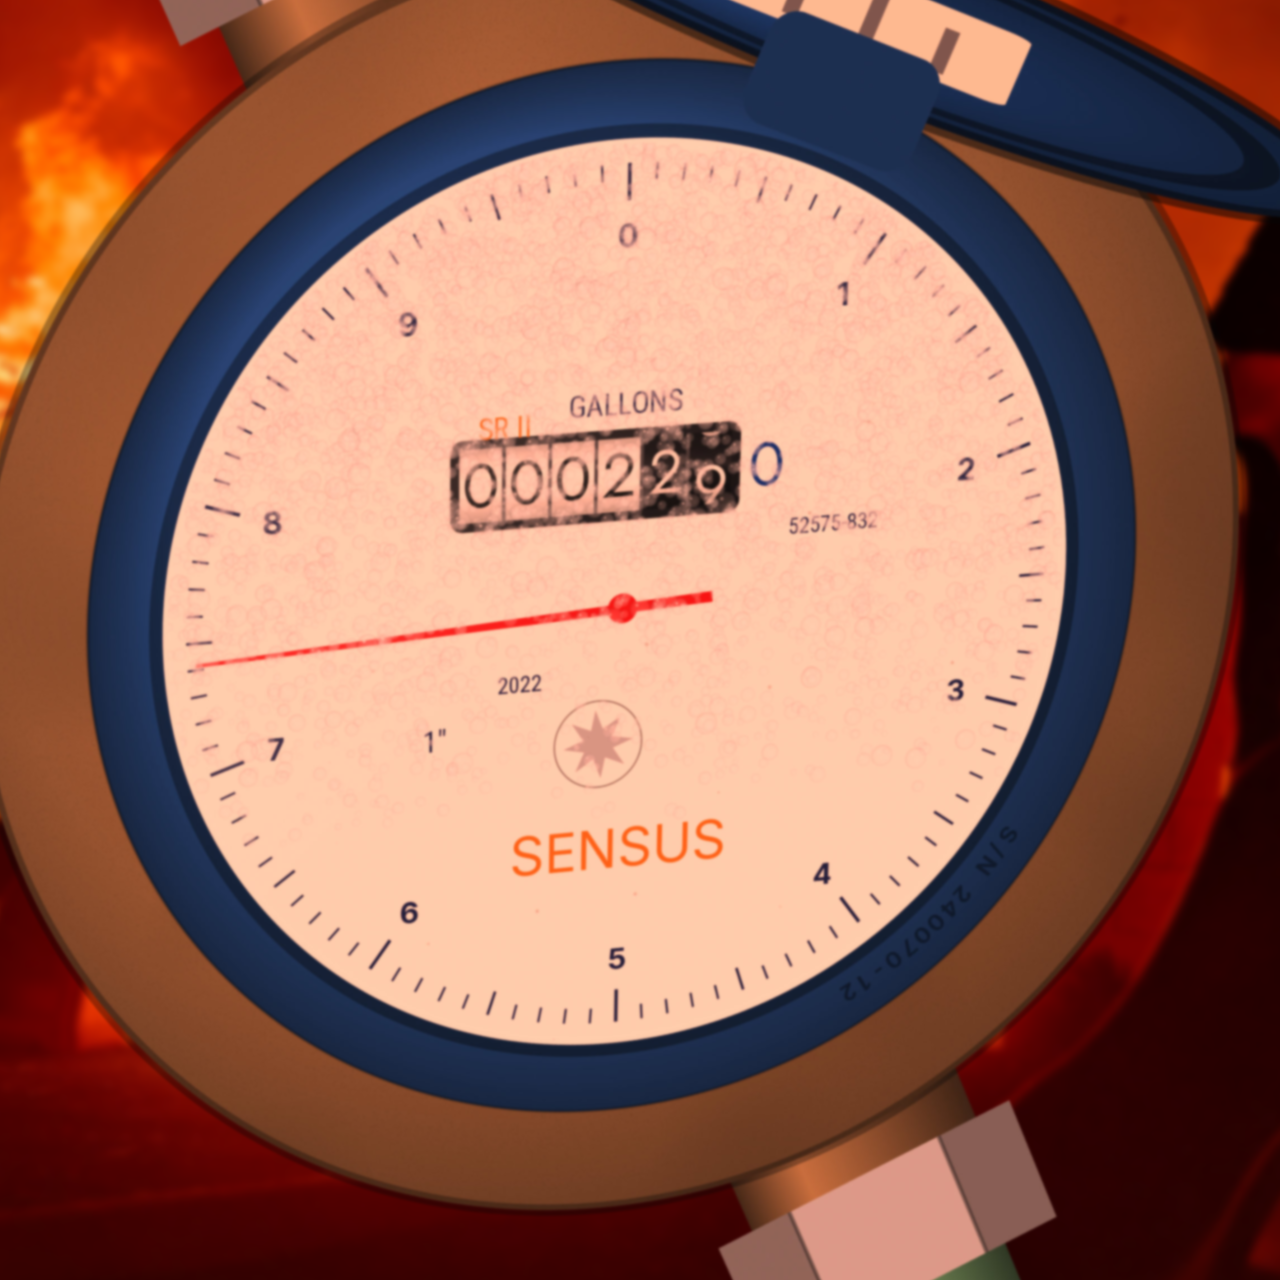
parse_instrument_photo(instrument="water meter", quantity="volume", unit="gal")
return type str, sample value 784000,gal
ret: 2287.4,gal
